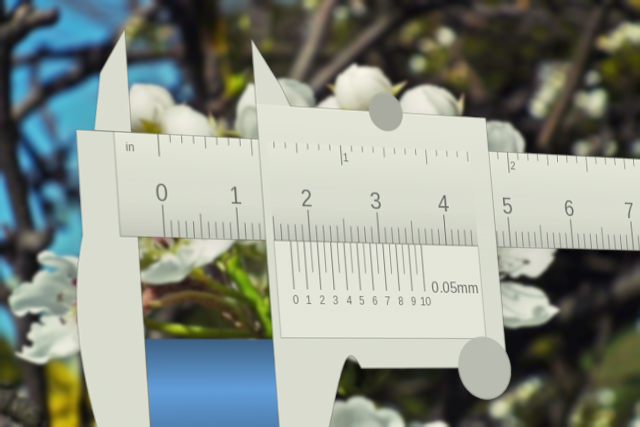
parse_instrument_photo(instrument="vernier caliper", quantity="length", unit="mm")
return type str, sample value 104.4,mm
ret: 17.2,mm
